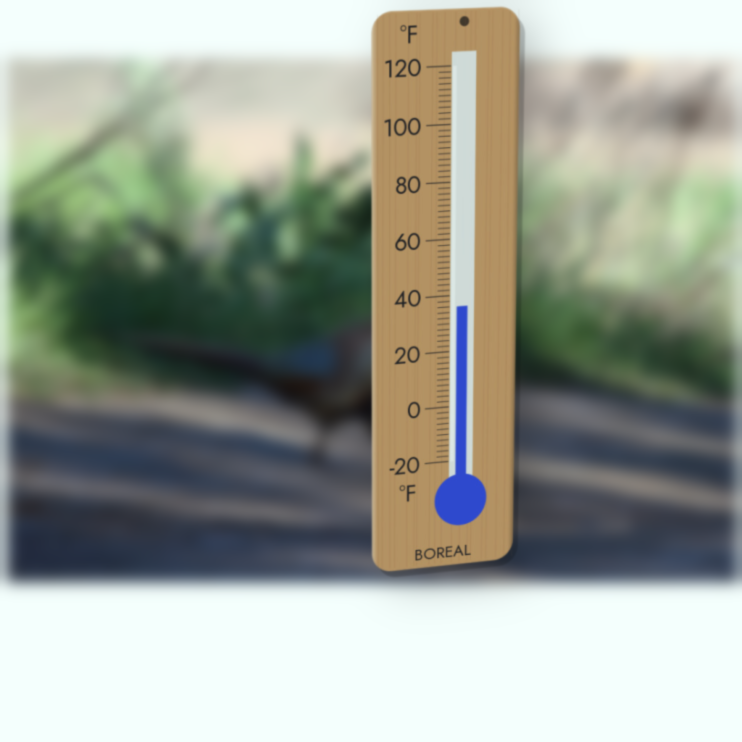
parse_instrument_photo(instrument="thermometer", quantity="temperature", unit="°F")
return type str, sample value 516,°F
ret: 36,°F
